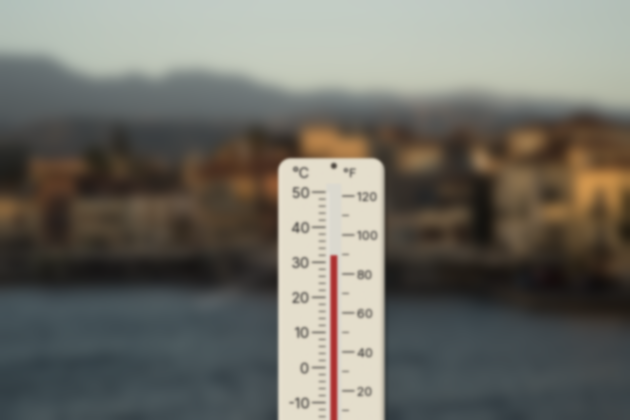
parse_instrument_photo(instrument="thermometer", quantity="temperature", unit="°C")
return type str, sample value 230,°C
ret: 32,°C
